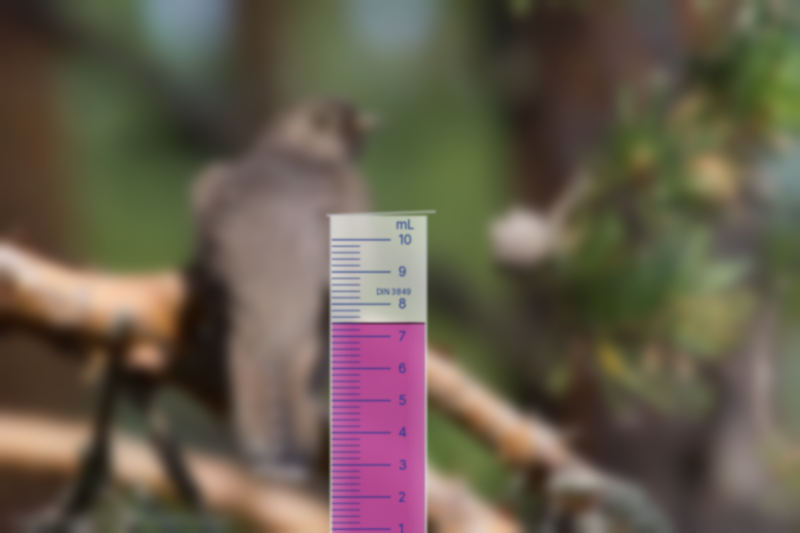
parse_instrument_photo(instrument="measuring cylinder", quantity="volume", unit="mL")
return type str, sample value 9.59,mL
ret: 7.4,mL
